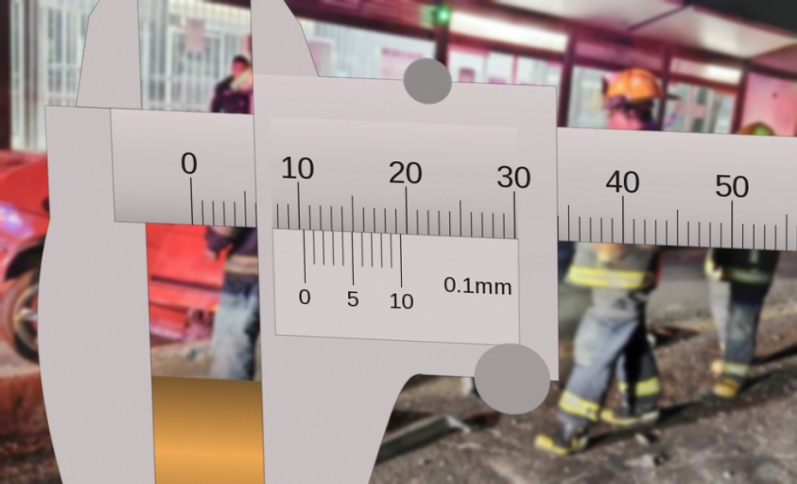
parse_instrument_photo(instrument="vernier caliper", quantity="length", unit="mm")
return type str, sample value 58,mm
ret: 10.4,mm
